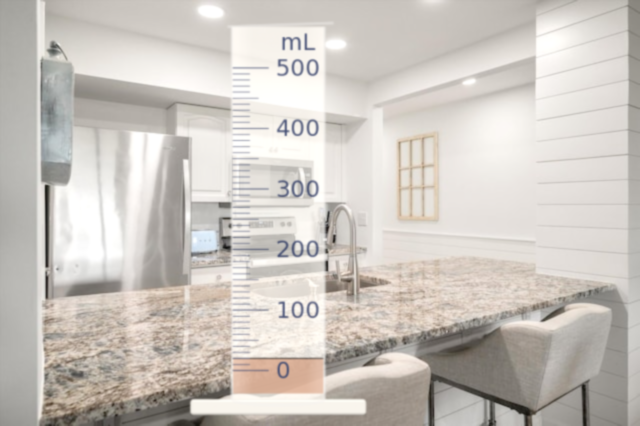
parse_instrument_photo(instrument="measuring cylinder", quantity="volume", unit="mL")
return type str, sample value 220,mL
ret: 20,mL
